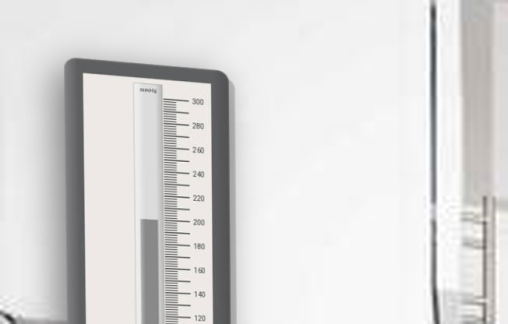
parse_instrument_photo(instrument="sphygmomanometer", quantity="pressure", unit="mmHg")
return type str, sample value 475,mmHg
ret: 200,mmHg
